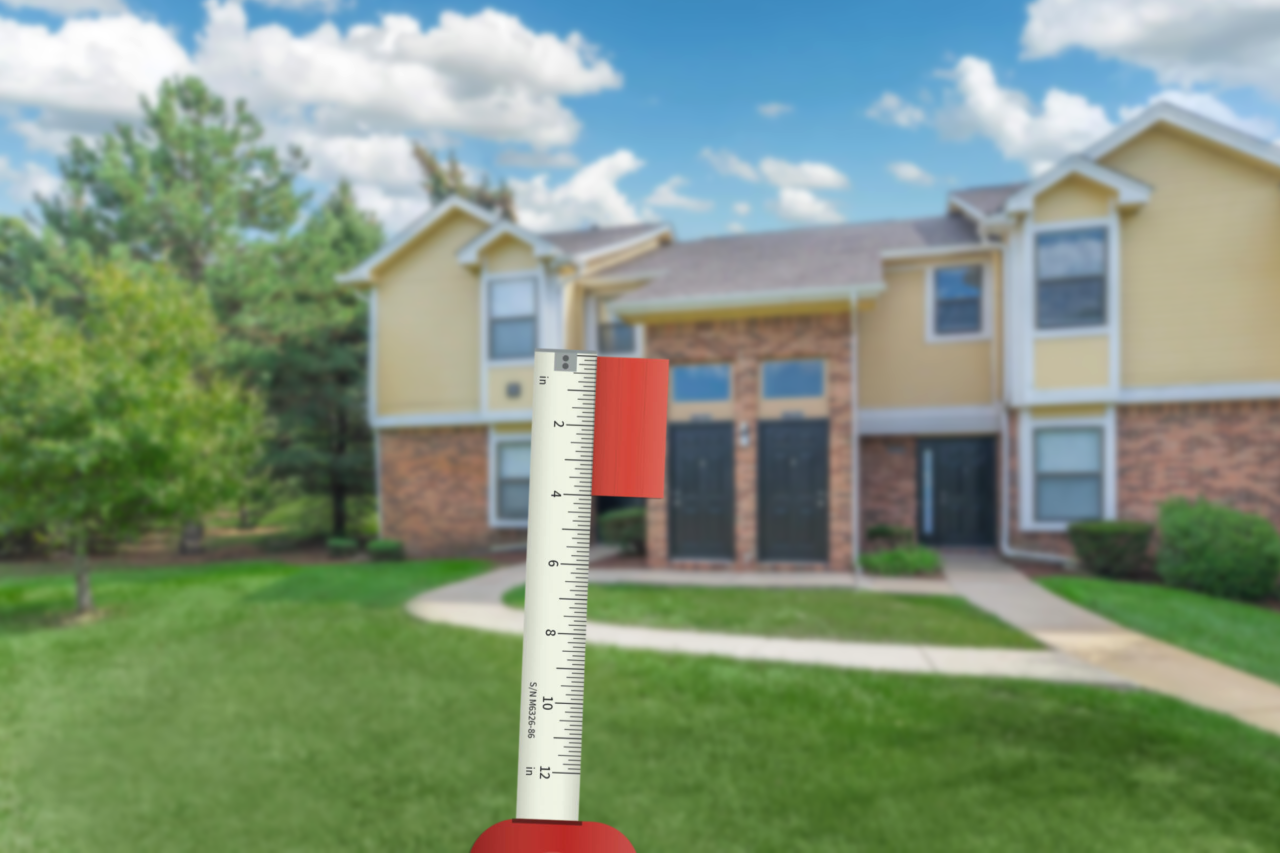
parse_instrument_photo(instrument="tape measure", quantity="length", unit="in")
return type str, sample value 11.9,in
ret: 4,in
